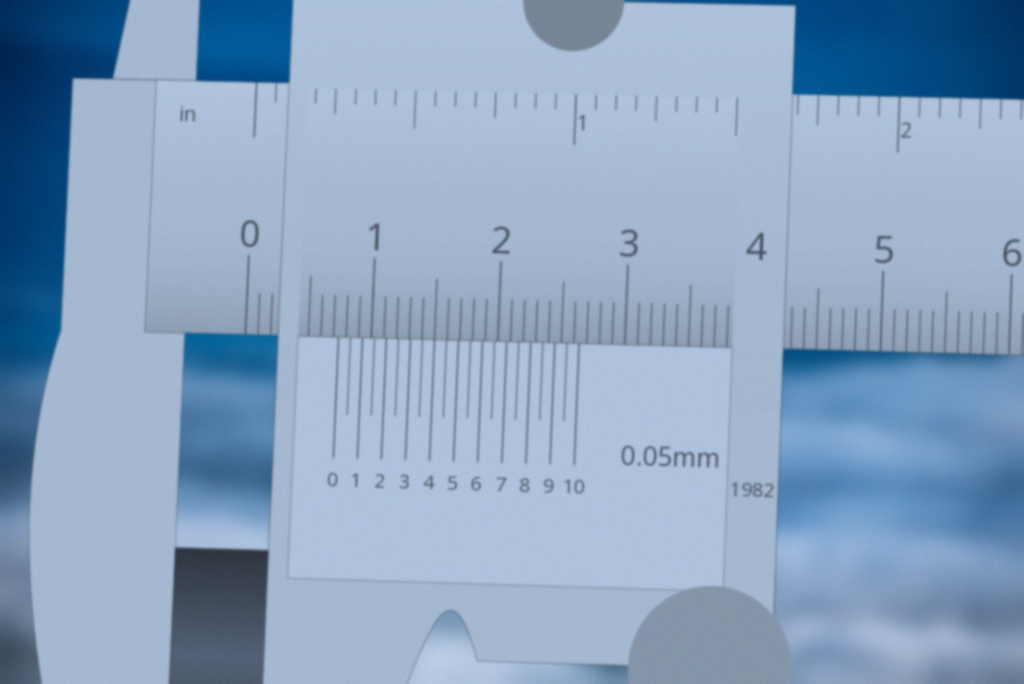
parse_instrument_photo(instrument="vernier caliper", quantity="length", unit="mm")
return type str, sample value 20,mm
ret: 7.4,mm
